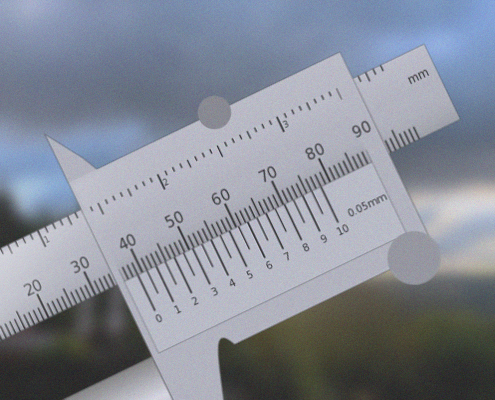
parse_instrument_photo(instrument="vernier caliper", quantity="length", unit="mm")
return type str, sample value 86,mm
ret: 39.0,mm
